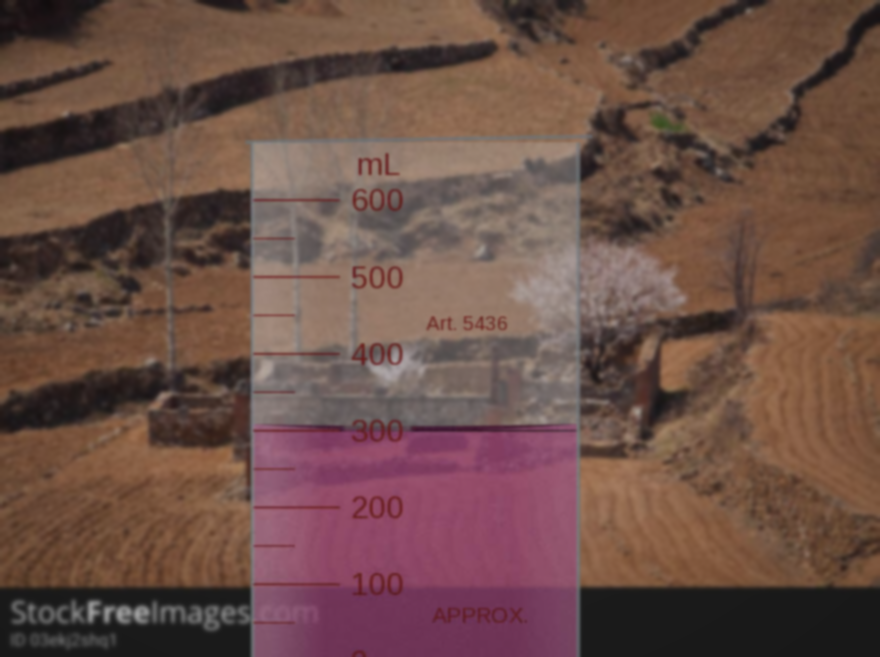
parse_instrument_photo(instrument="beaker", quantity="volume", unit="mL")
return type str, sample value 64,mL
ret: 300,mL
